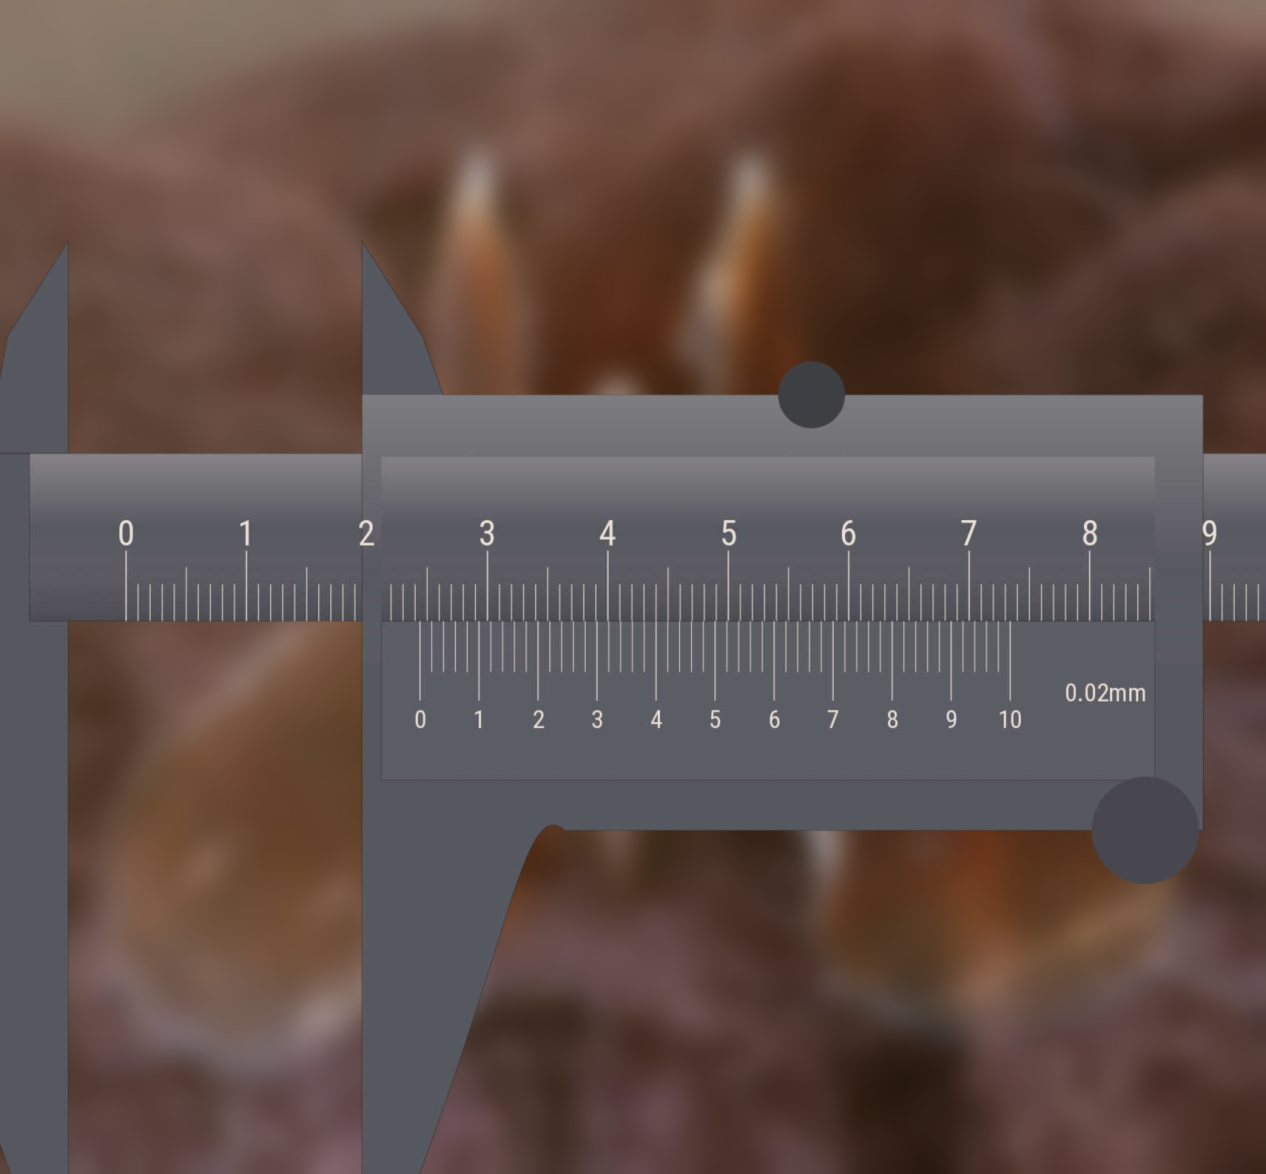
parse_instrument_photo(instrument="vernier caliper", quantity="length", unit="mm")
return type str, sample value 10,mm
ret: 24.4,mm
